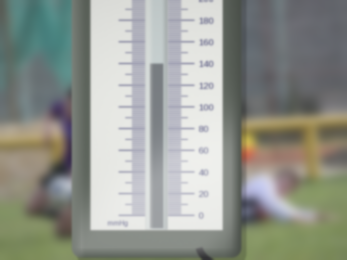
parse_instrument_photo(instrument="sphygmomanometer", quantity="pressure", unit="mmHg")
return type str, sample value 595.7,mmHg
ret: 140,mmHg
